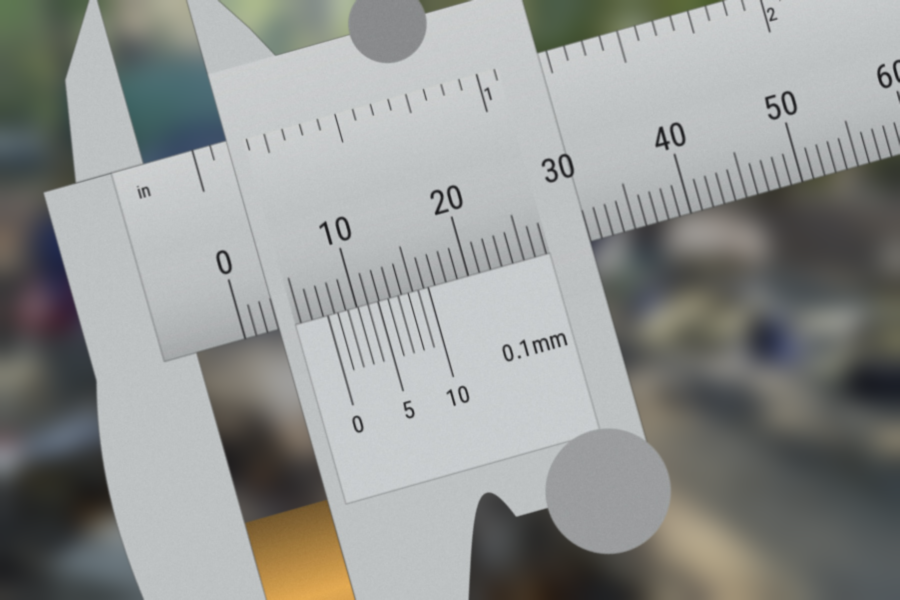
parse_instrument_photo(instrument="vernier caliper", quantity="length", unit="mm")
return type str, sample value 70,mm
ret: 7.4,mm
